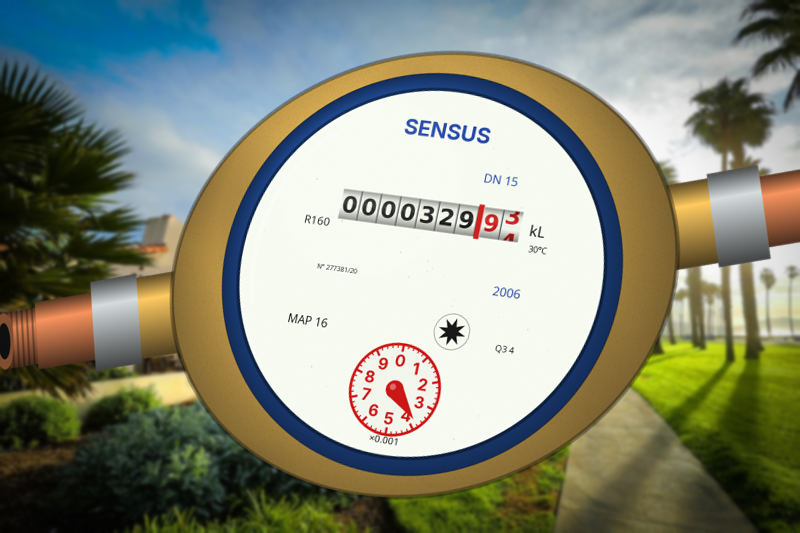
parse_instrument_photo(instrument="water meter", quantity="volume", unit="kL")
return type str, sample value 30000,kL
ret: 329.933,kL
